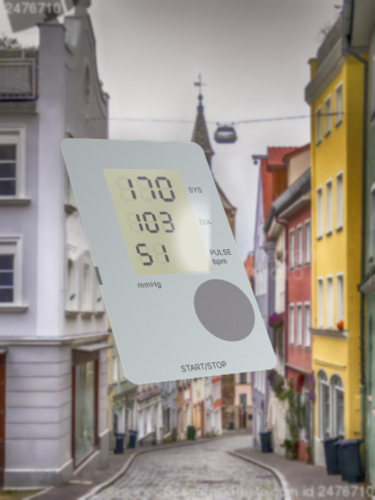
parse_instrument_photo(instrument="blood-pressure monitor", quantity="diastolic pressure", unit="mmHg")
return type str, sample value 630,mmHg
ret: 103,mmHg
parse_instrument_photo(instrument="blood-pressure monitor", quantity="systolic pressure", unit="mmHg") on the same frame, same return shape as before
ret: 170,mmHg
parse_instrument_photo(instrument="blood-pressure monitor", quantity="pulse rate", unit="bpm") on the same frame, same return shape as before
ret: 51,bpm
